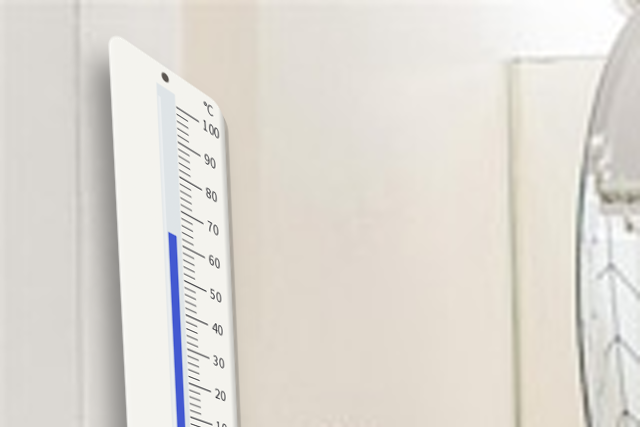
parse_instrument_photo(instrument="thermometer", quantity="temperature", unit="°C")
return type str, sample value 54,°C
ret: 62,°C
